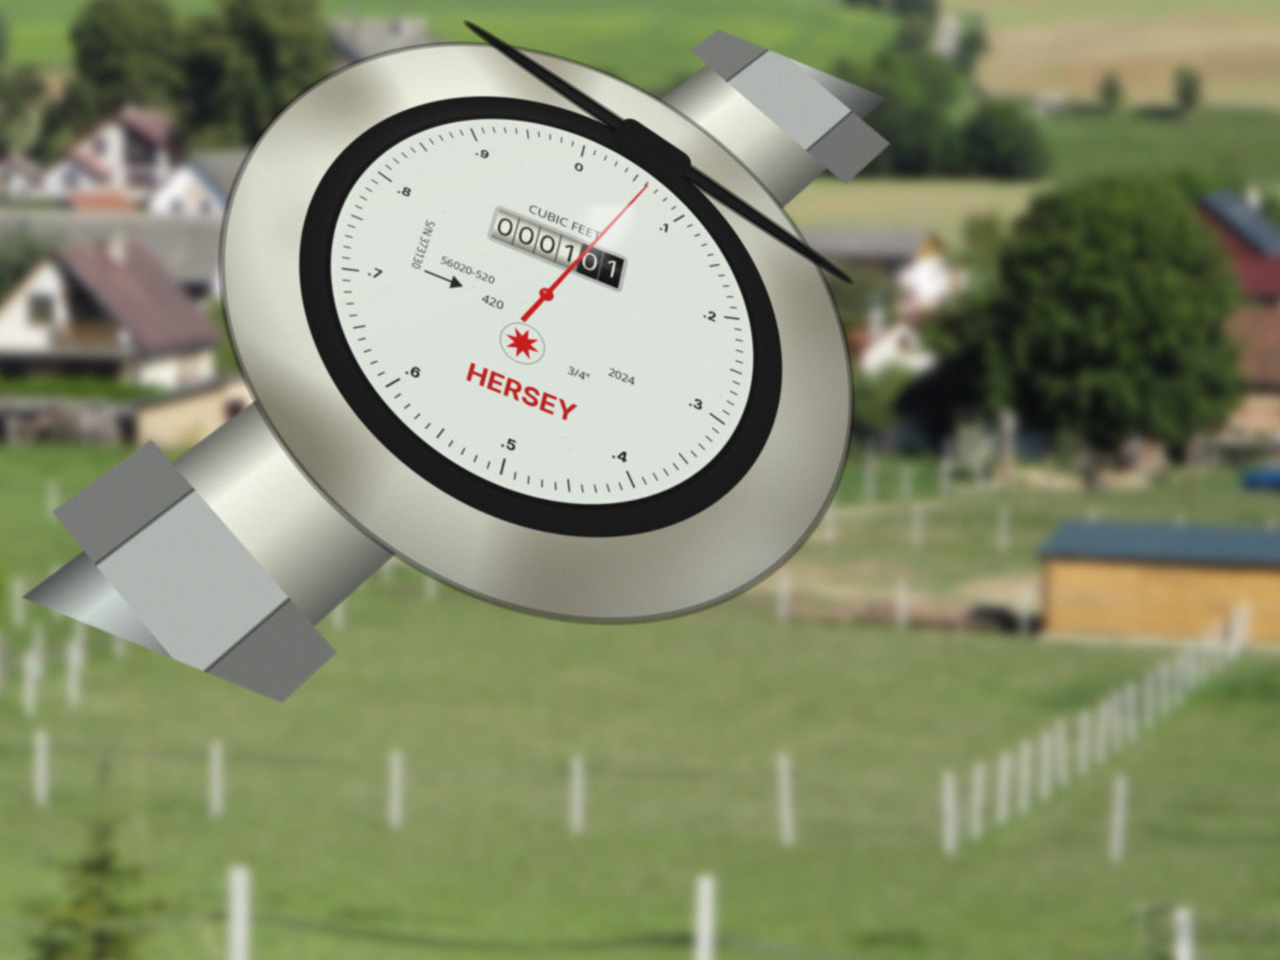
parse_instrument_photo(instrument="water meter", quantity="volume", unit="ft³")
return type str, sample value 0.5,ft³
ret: 101.06,ft³
